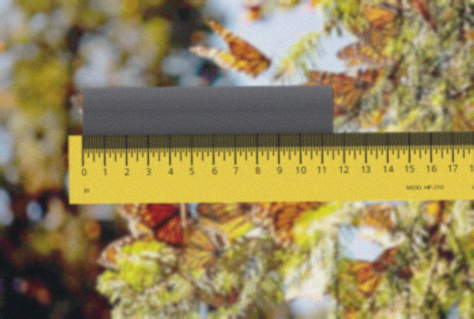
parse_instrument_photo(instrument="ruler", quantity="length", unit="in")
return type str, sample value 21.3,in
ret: 11.5,in
